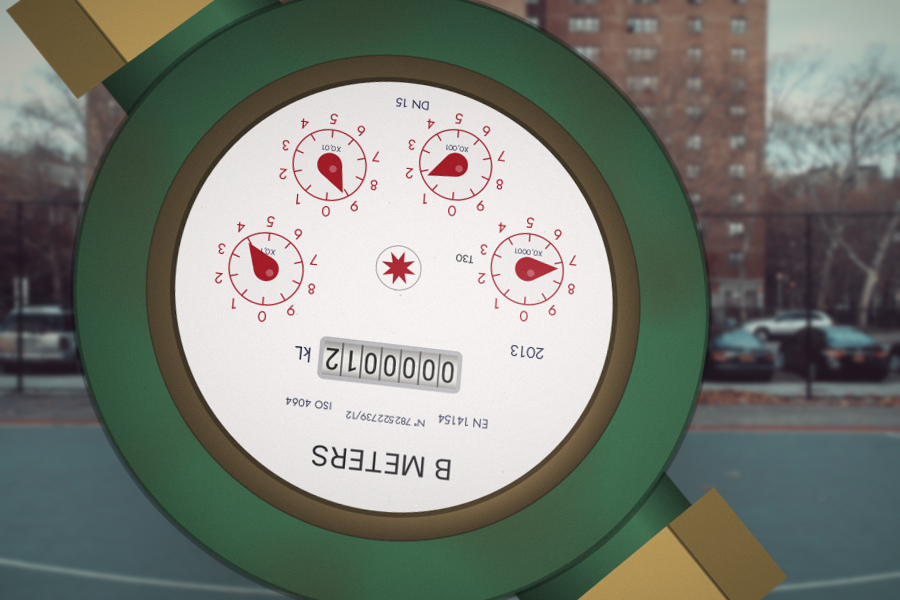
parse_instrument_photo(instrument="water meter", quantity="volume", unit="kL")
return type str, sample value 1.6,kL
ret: 12.3917,kL
